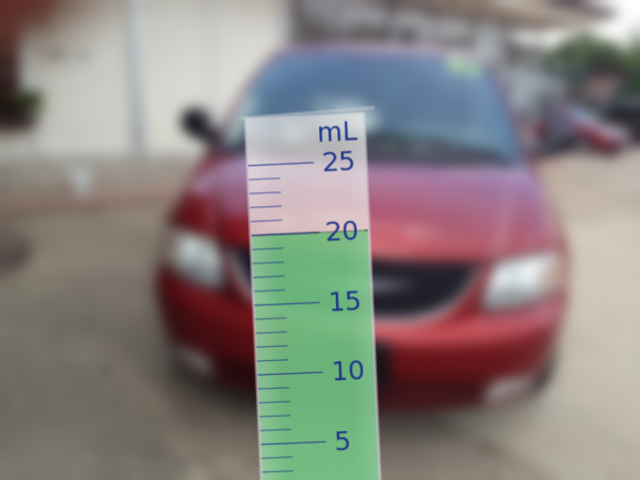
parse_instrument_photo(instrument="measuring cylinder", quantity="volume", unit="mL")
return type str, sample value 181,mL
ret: 20,mL
